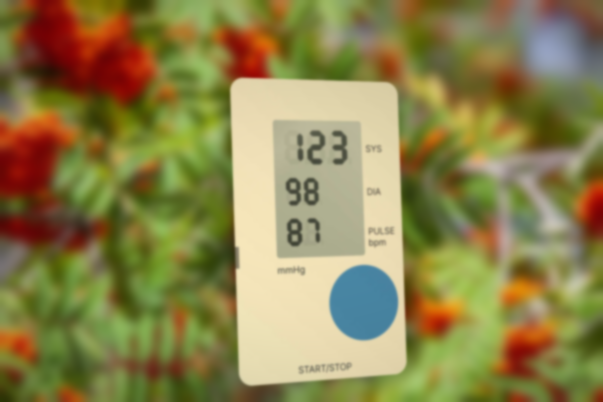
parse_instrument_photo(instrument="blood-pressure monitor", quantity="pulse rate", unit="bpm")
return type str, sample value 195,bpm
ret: 87,bpm
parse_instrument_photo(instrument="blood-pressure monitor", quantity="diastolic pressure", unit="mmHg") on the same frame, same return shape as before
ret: 98,mmHg
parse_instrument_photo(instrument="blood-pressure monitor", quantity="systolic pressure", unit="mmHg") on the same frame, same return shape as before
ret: 123,mmHg
